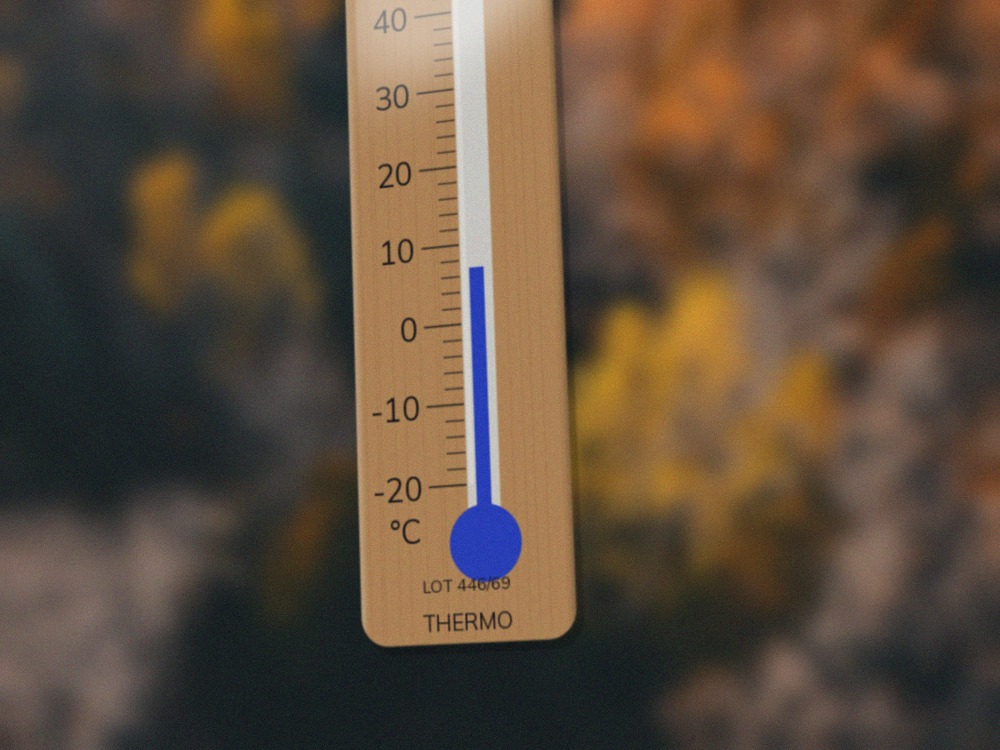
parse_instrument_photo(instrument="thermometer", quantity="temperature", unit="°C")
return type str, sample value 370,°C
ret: 7,°C
